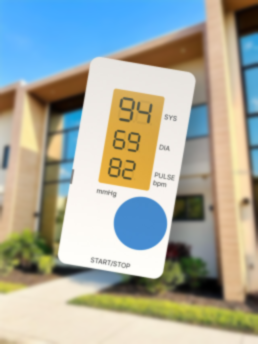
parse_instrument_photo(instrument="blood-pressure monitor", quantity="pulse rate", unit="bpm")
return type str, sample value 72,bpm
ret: 82,bpm
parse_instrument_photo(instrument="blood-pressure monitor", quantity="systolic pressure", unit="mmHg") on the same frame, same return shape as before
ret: 94,mmHg
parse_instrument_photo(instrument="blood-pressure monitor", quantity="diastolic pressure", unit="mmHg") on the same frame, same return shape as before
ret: 69,mmHg
